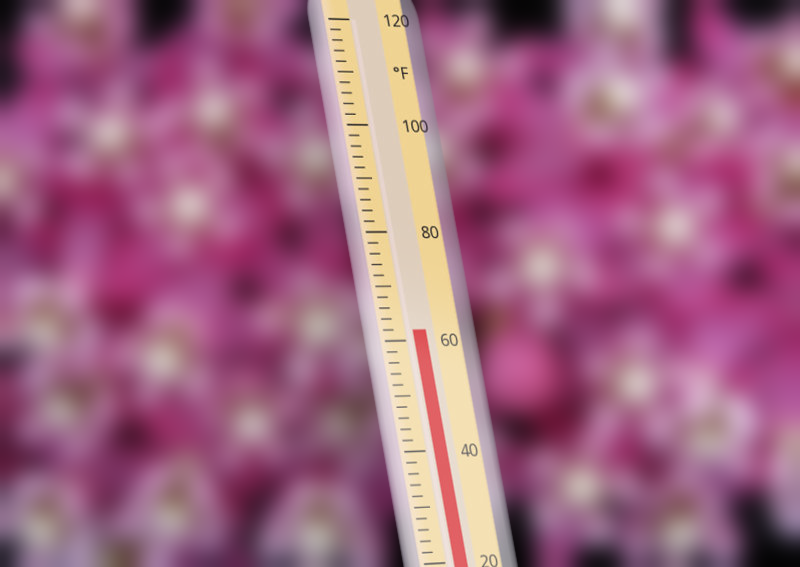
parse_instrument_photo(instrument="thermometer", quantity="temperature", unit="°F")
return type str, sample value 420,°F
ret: 62,°F
